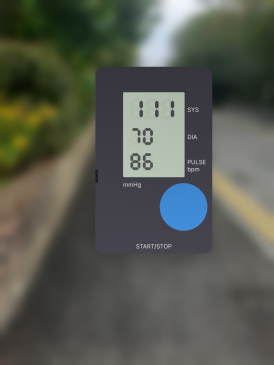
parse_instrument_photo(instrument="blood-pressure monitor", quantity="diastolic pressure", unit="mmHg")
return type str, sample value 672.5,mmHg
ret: 70,mmHg
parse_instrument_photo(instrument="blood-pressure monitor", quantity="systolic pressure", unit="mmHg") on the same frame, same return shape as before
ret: 111,mmHg
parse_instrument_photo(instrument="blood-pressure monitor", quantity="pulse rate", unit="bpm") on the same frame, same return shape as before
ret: 86,bpm
